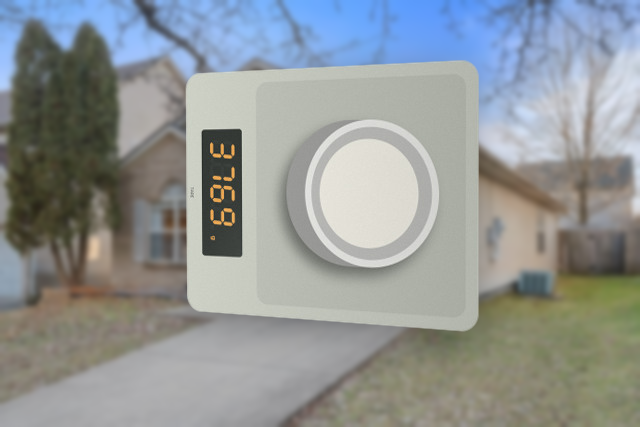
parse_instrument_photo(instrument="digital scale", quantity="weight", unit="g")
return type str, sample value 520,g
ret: 3769,g
